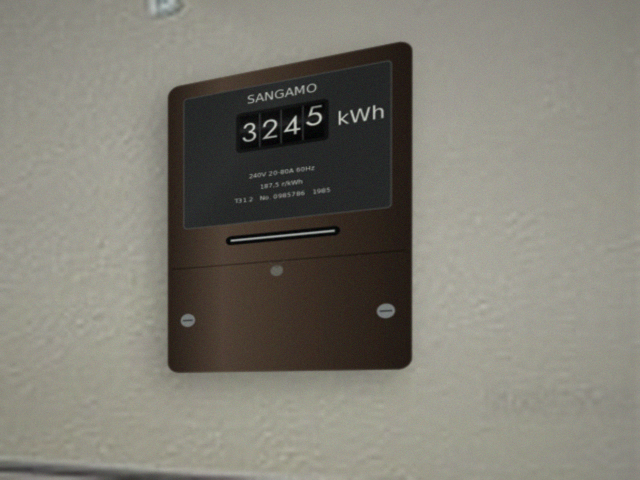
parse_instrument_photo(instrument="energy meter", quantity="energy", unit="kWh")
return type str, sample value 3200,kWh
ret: 3245,kWh
